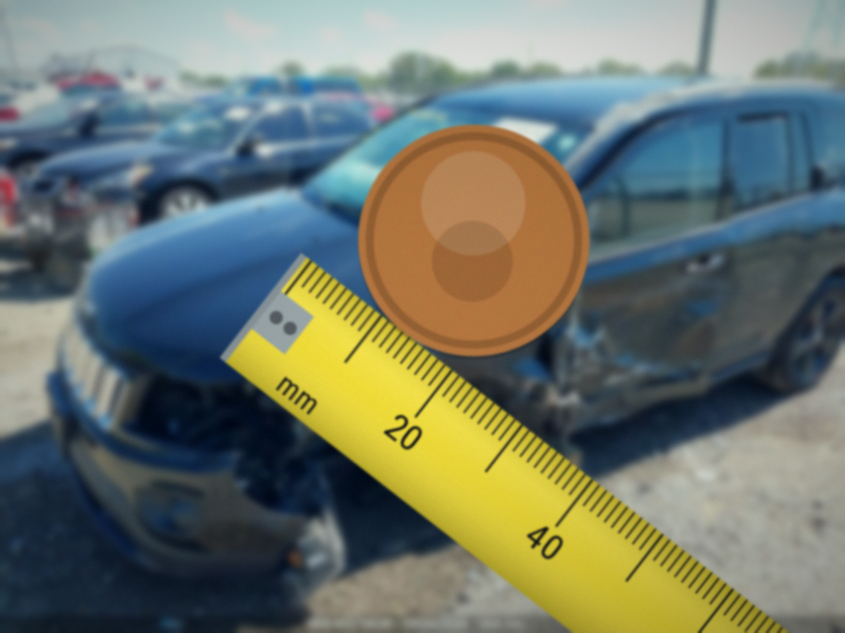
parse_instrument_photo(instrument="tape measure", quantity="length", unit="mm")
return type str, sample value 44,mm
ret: 26,mm
